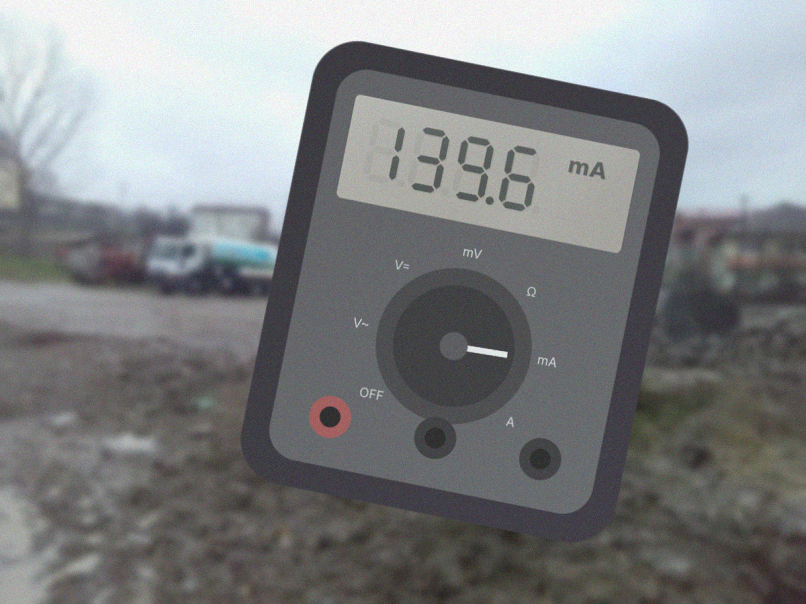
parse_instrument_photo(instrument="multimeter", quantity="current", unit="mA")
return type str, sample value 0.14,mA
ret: 139.6,mA
